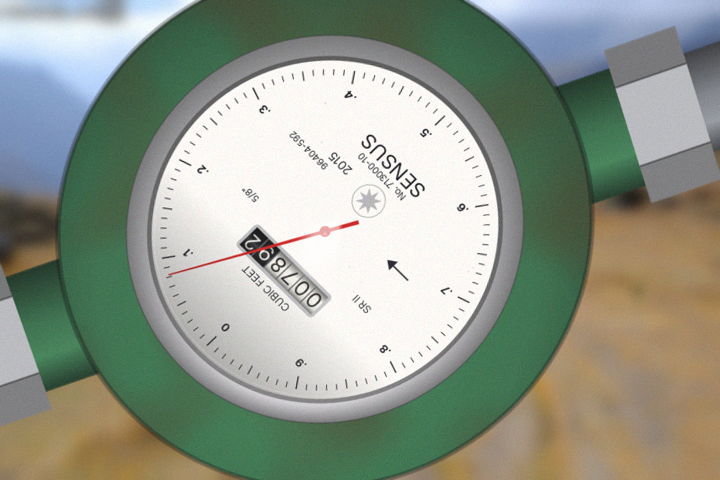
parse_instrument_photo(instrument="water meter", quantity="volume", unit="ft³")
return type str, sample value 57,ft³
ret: 7892.08,ft³
